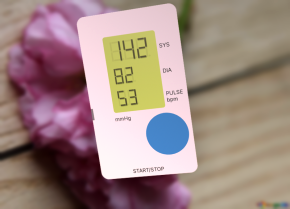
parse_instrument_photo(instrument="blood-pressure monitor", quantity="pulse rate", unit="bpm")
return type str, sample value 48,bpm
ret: 53,bpm
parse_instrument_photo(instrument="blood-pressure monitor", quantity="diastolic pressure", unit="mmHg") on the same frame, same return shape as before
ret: 82,mmHg
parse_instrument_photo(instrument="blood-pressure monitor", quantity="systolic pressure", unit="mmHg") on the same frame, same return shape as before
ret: 142,mmHg
